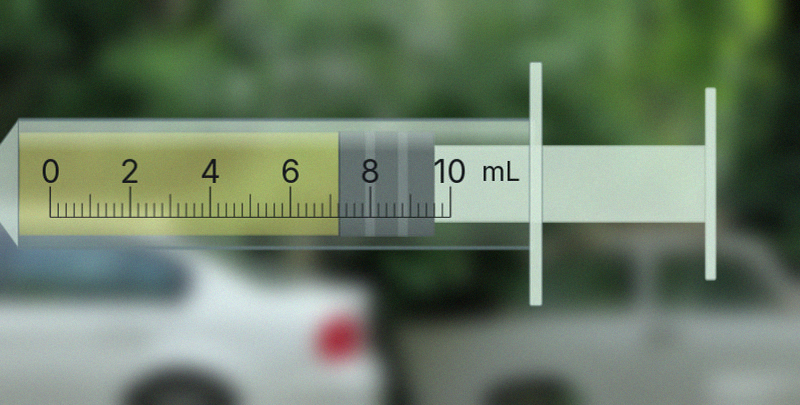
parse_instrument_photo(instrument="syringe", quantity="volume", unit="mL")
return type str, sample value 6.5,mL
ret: 7.2,mL
